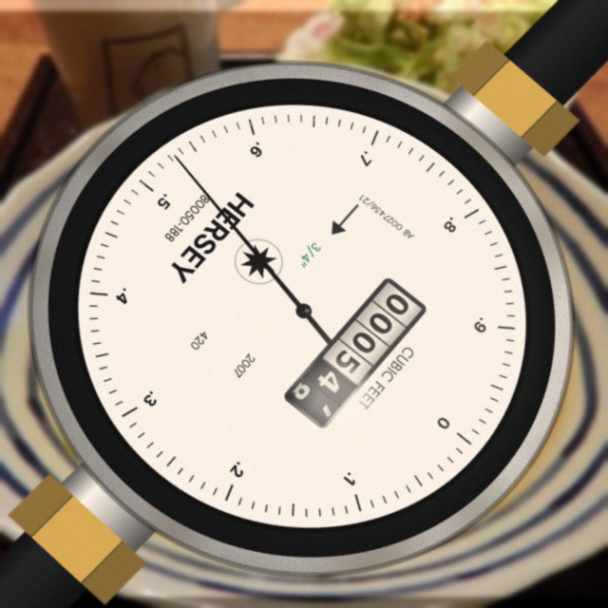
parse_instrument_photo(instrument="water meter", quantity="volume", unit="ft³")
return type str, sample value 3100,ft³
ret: 547.53,ft³
